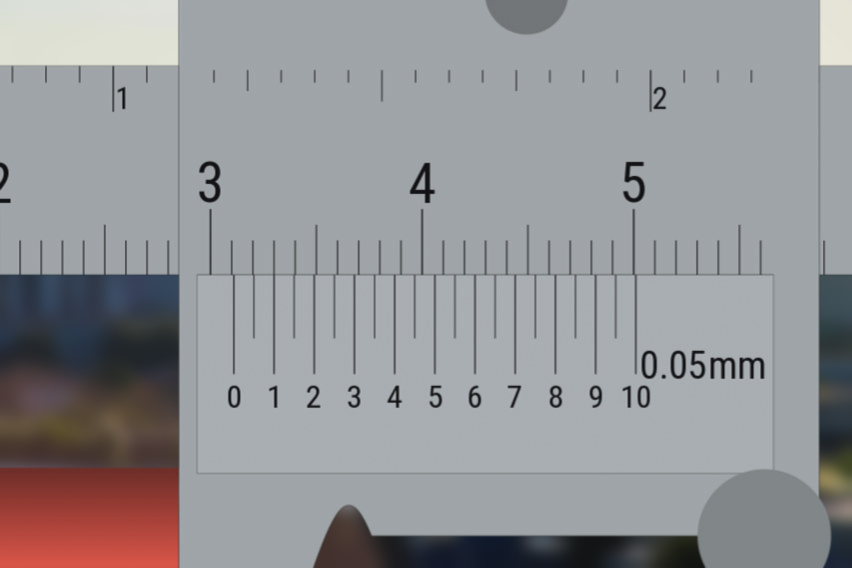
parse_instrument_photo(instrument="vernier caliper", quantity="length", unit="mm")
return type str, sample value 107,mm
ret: 31.1,mm
